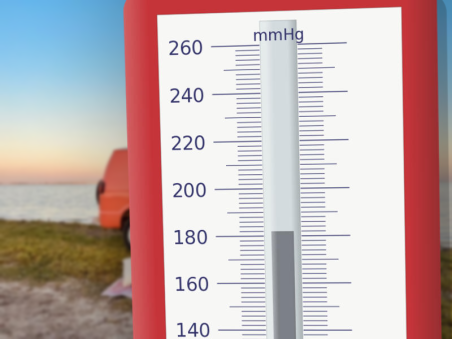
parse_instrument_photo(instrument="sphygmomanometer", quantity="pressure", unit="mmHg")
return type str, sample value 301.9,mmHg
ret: 182,mmHg
